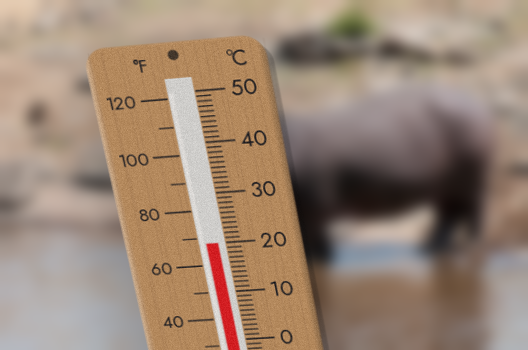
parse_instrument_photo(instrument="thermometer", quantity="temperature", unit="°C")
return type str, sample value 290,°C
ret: 20,°C
